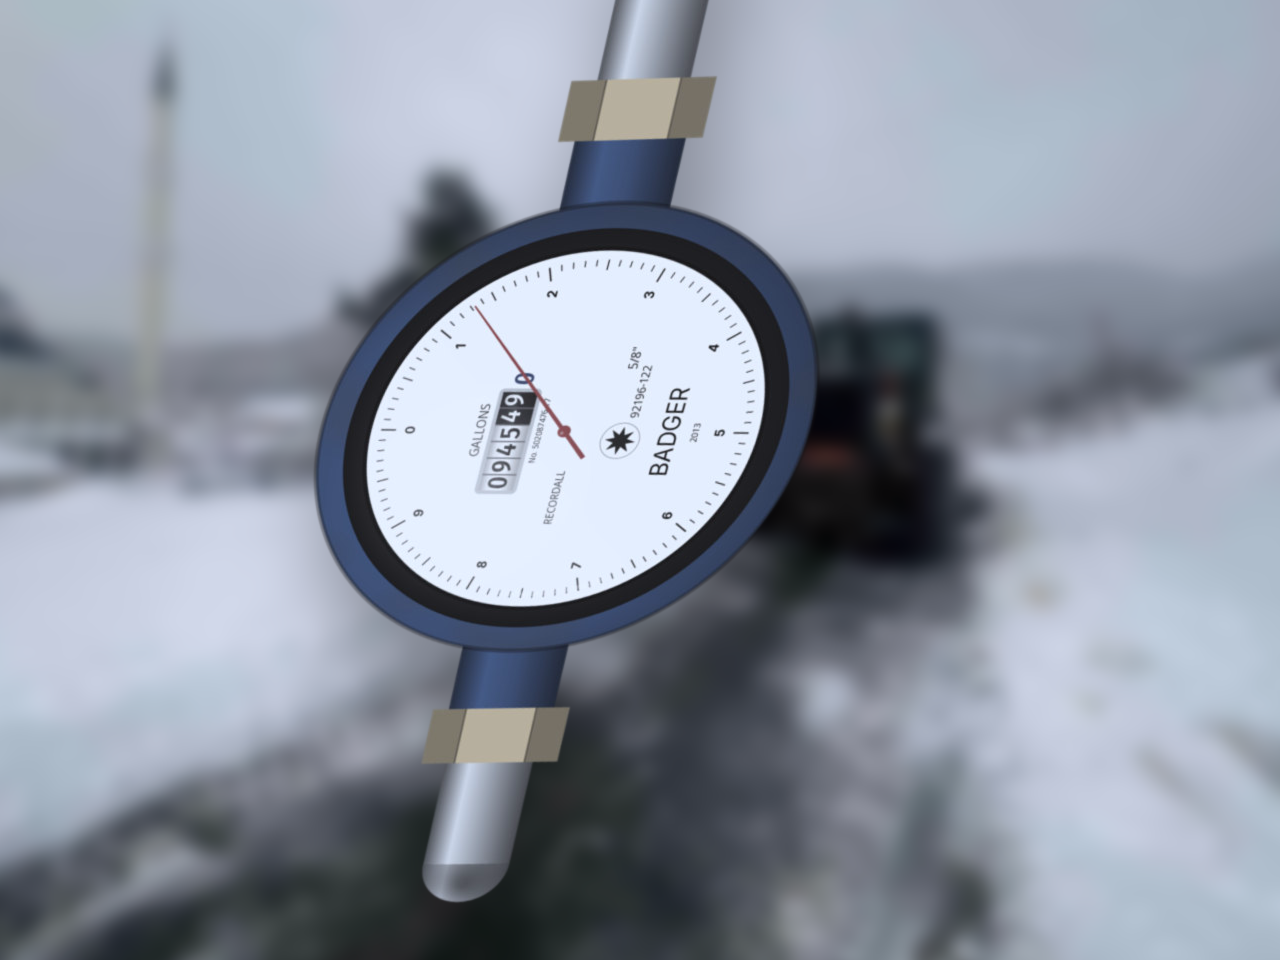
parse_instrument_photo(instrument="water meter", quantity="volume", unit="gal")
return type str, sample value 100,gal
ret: 945491.3,gal
